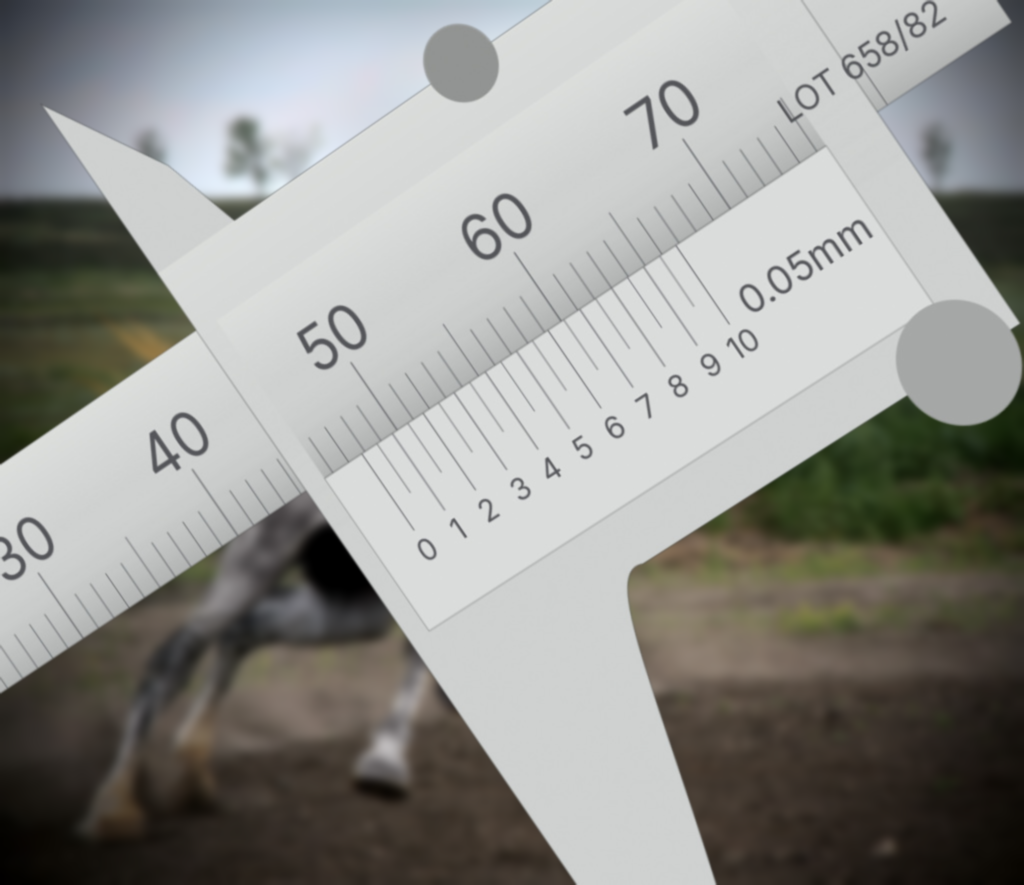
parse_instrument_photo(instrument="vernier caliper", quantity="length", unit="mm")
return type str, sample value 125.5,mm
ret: 47.8,mm
